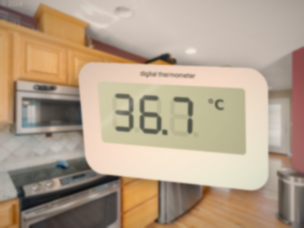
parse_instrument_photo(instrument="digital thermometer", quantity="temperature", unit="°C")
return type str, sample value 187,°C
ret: 36.7,°C
